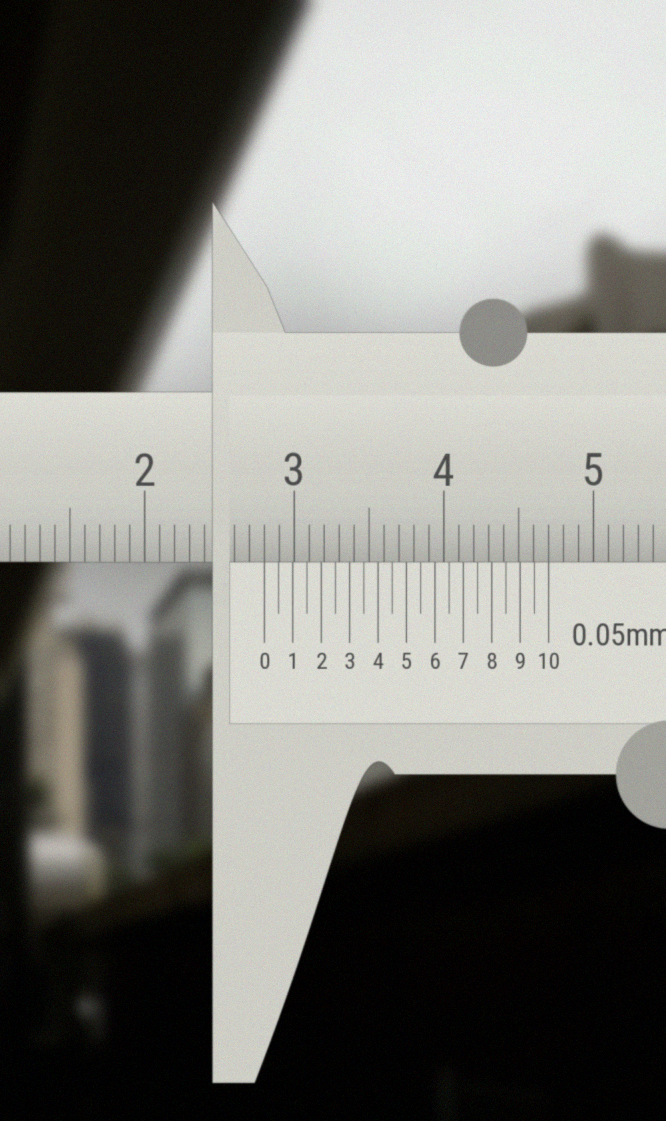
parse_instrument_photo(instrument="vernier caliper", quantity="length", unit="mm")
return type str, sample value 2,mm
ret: 28.0,mm
